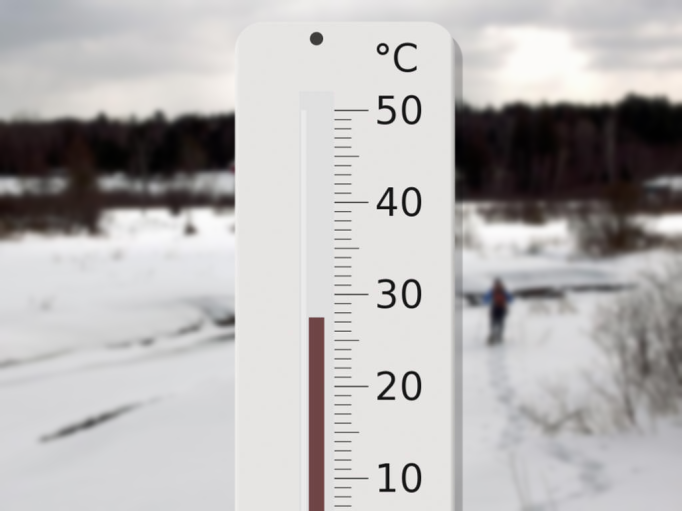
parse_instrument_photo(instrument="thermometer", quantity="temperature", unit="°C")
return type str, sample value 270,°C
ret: 27.5,°C
